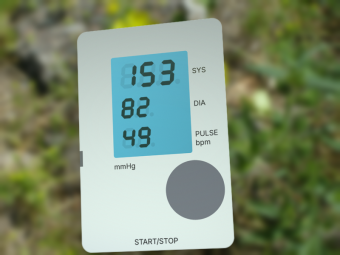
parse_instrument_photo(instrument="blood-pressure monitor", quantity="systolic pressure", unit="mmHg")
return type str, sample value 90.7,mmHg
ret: 153,mmHg
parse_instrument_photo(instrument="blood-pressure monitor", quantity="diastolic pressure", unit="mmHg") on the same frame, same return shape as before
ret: 82,mmHg
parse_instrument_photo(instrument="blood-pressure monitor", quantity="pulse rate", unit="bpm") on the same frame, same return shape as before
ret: 49,bpm
